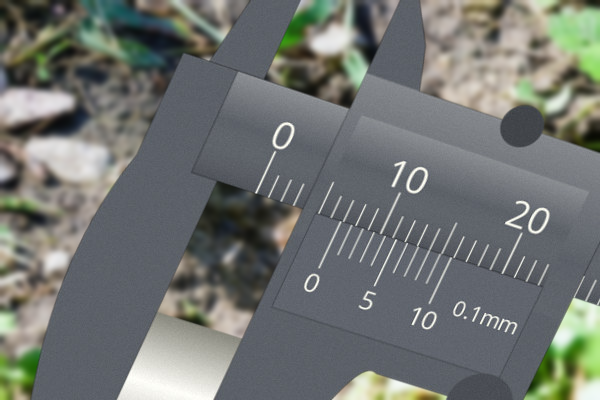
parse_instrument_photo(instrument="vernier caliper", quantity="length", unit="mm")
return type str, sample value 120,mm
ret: 6.8,mm
